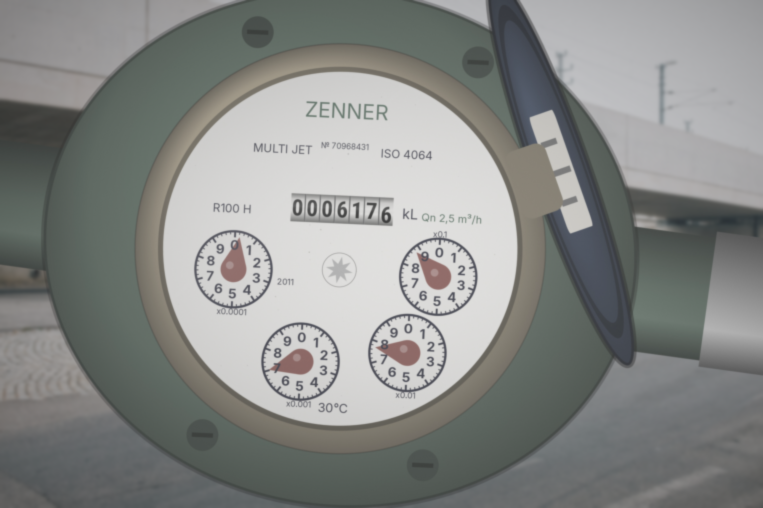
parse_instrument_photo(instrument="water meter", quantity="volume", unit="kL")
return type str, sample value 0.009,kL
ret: 6175.8770,kL
